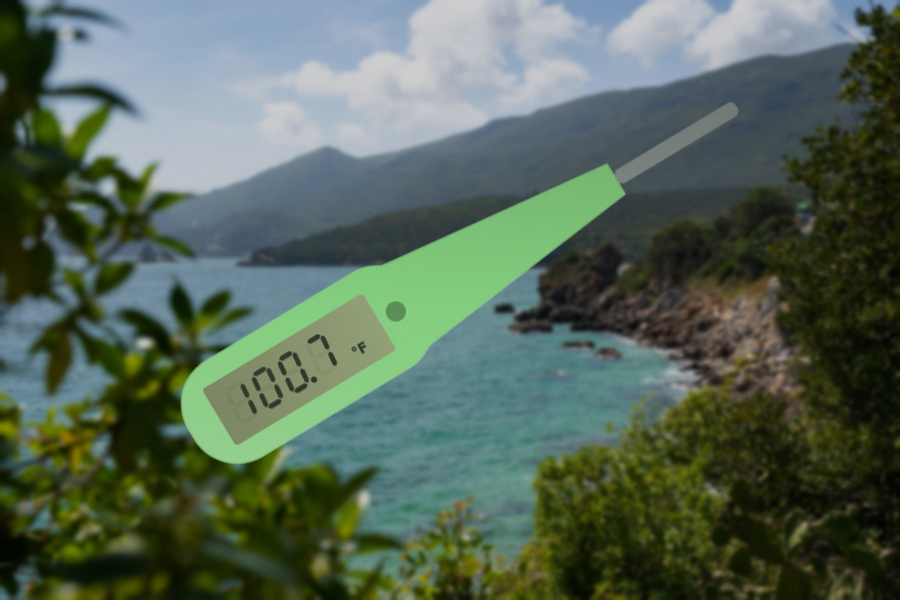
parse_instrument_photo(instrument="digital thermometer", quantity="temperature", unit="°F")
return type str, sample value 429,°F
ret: 100.7,°F
